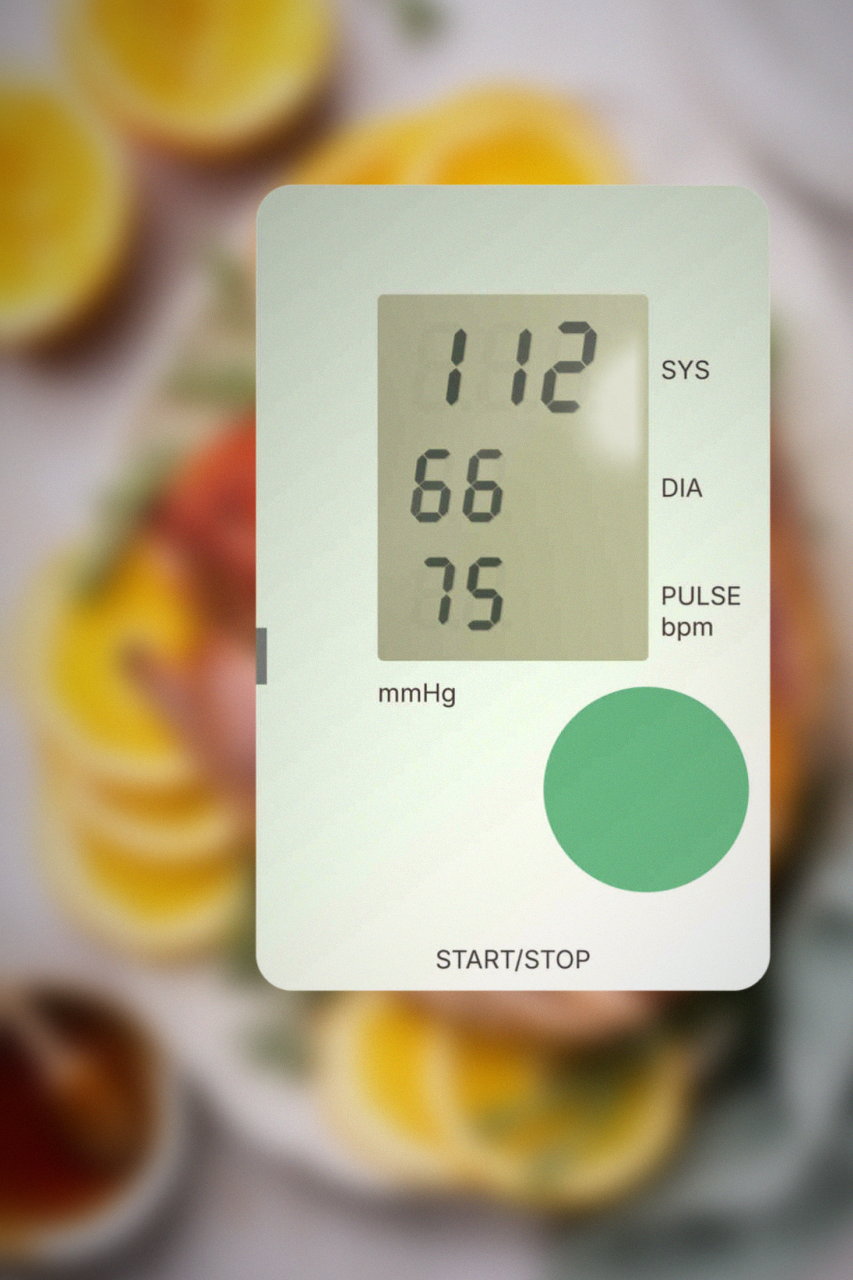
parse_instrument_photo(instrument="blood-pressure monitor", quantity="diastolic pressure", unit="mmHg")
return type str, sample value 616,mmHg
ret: 66,mmHg
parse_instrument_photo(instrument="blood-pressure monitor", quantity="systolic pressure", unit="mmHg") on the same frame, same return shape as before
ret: 112,mmHg
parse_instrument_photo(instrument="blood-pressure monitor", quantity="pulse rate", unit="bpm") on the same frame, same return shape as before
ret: 75,bpm
